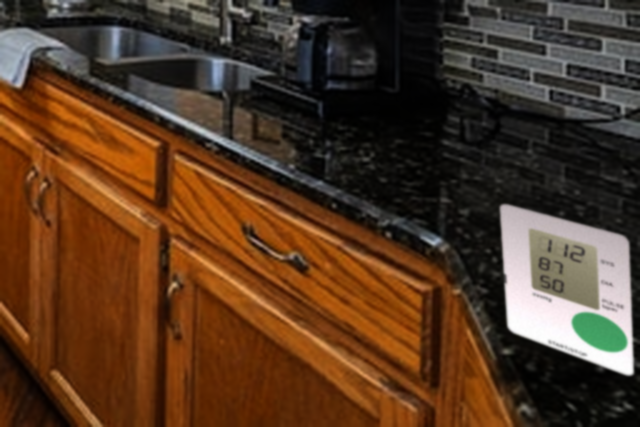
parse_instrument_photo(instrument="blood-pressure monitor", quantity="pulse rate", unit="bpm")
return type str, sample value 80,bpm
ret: 50,bpm
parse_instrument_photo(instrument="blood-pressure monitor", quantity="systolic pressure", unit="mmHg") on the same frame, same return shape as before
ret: 112,mmHg
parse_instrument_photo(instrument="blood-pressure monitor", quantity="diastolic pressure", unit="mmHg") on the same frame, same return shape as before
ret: 87,mmHg
